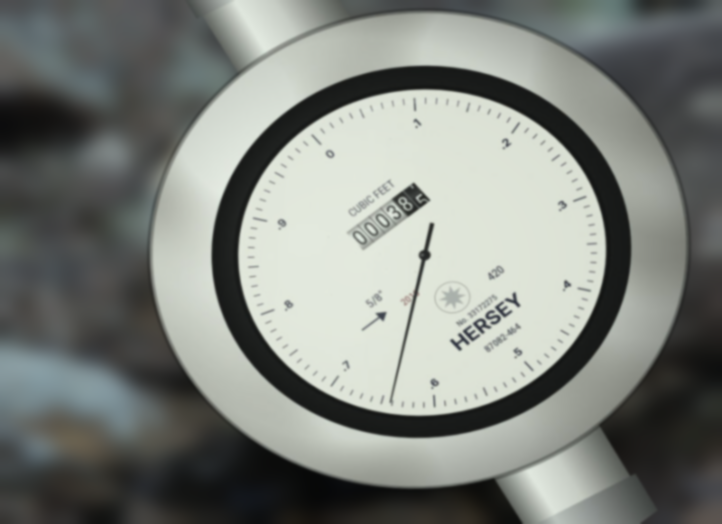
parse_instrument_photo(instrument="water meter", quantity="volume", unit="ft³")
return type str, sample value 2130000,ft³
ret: 384.64,ft³
